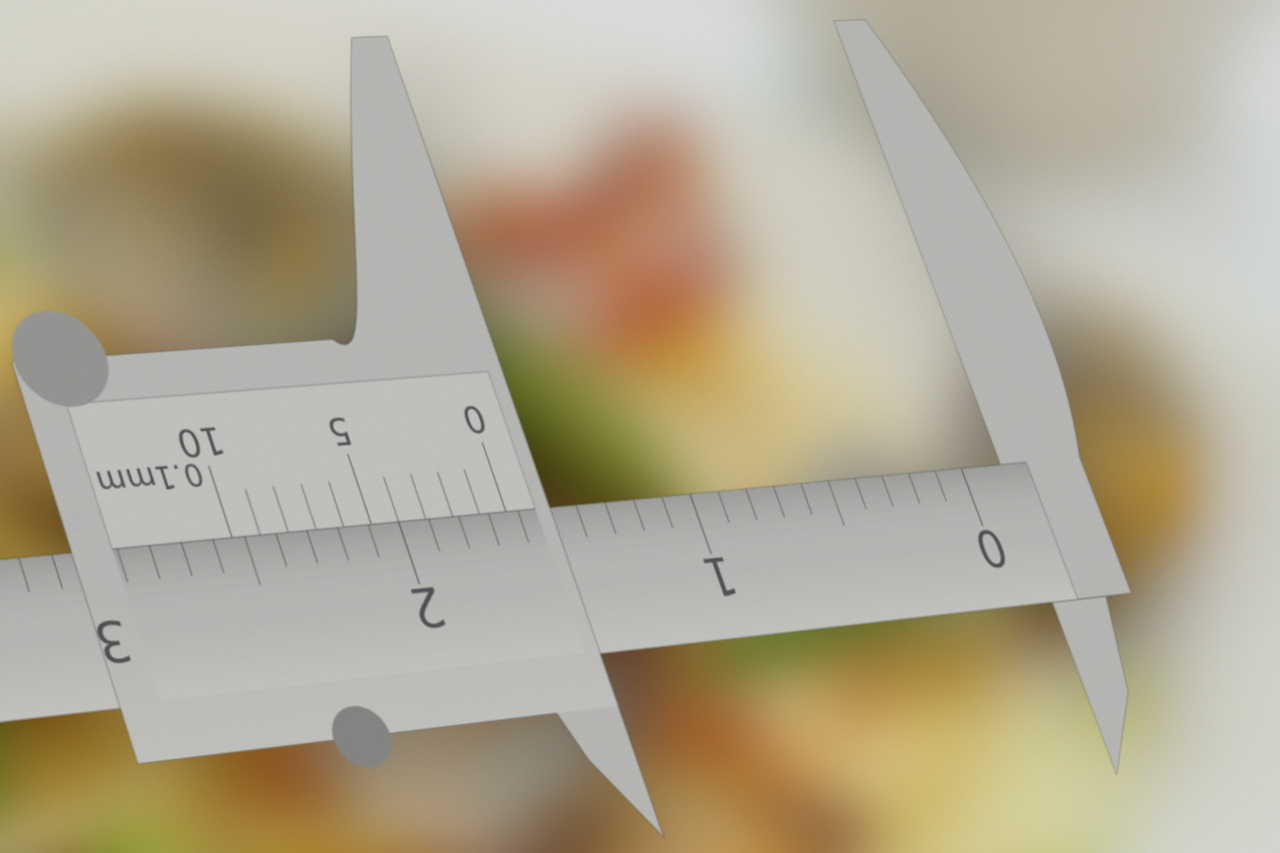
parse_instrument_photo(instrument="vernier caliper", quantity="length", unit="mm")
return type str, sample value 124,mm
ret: 16.4,mm
